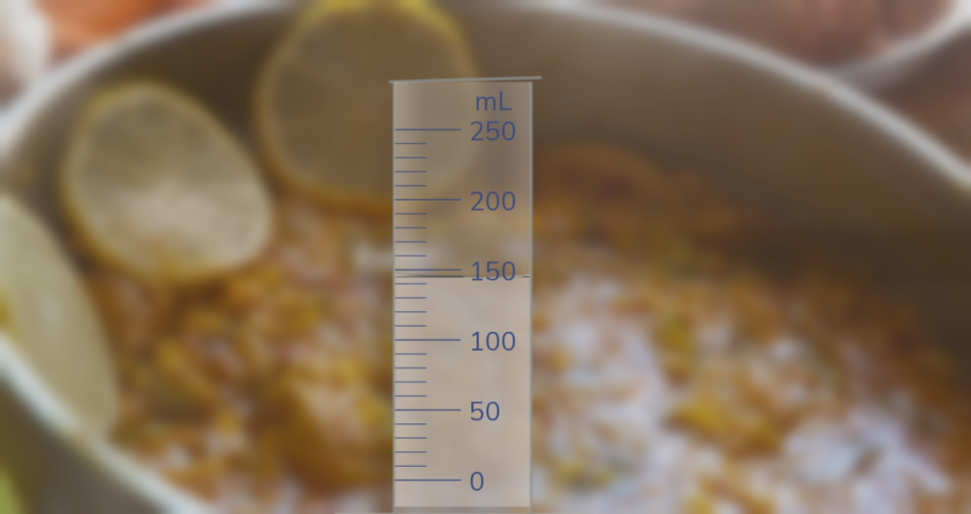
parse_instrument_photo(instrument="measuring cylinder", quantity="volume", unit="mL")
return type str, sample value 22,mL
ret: 145,mL
